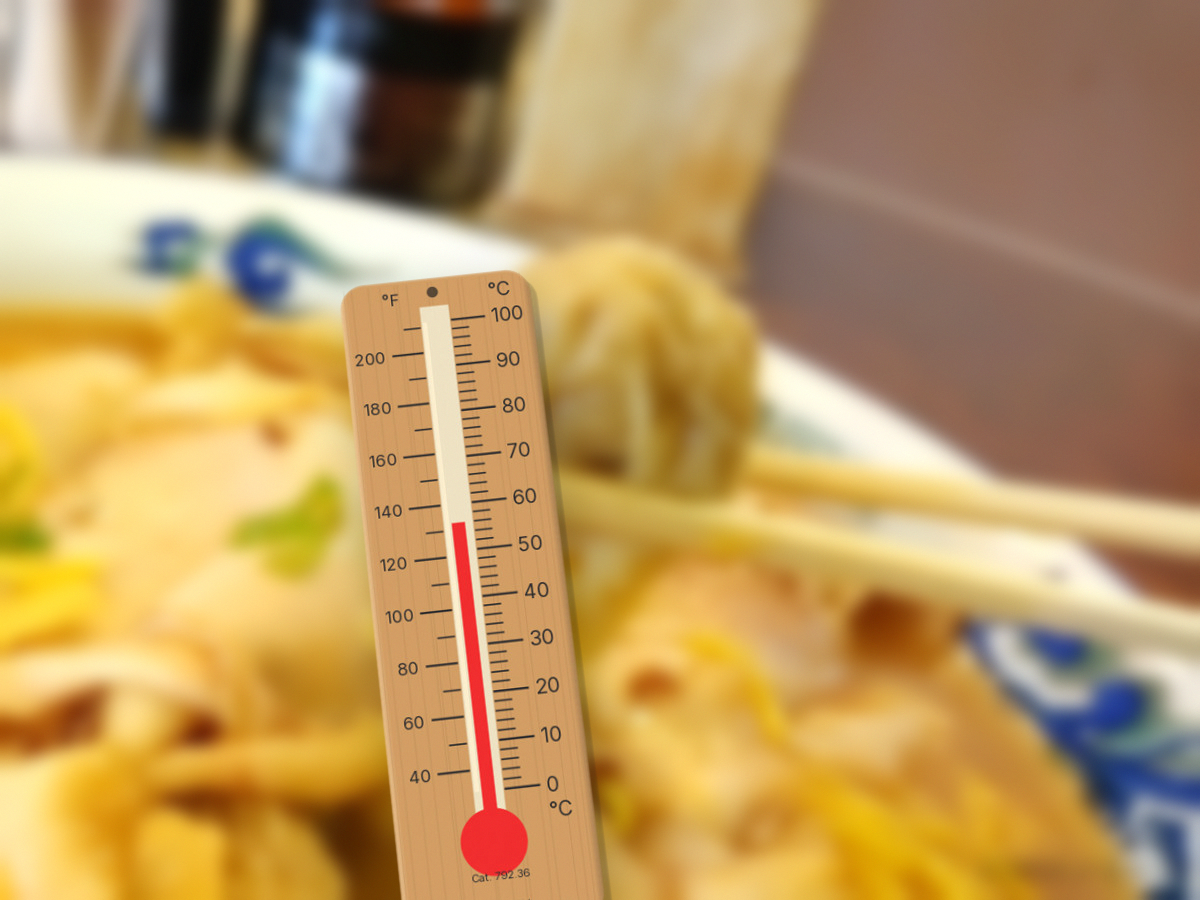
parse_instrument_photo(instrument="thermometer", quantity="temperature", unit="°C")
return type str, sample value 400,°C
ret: 56,°C
